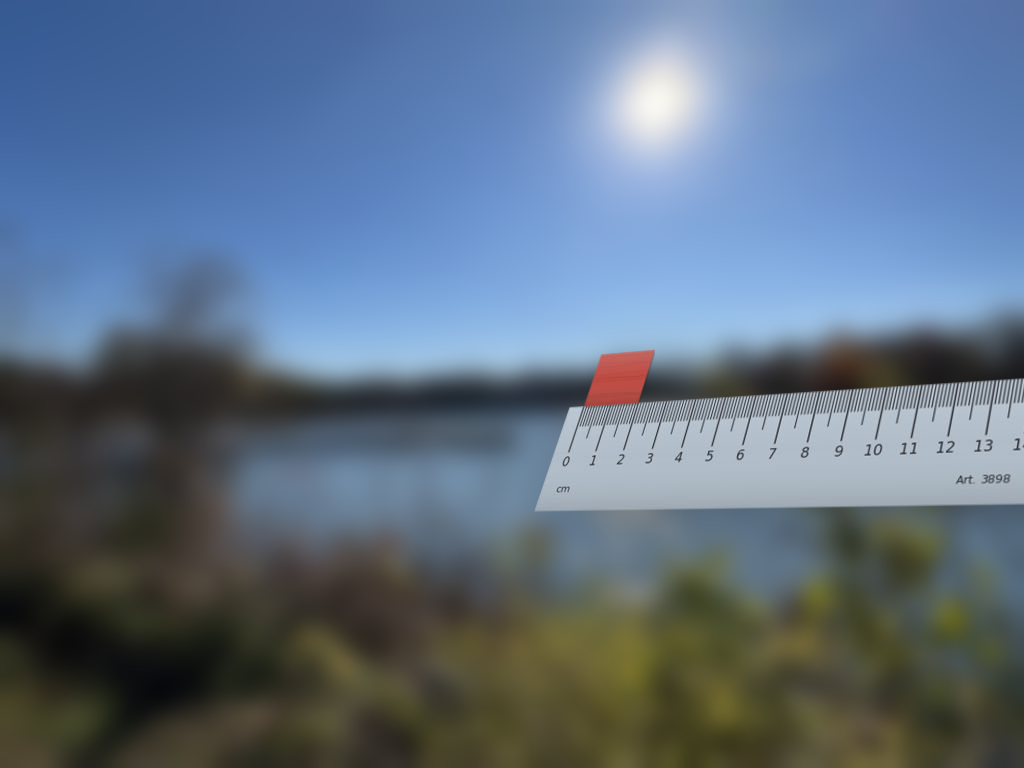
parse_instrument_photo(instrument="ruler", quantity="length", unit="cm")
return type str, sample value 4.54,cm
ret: 2,cm
